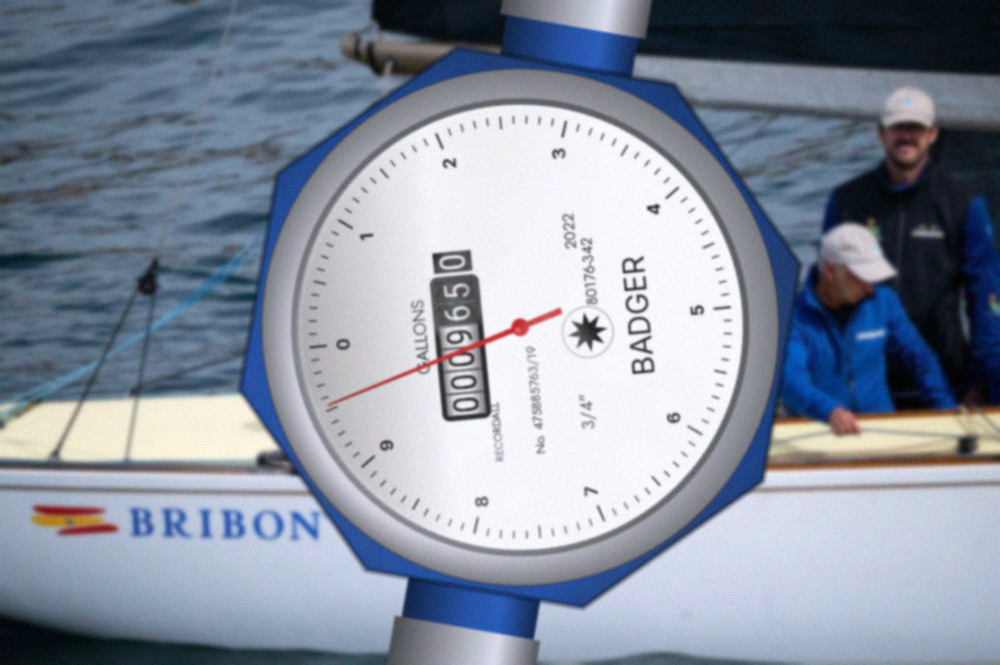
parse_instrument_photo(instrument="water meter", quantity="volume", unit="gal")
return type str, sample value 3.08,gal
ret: 9649.5,gal
